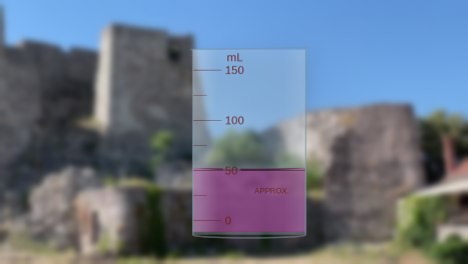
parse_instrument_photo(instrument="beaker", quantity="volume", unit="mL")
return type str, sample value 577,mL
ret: 50,mL
